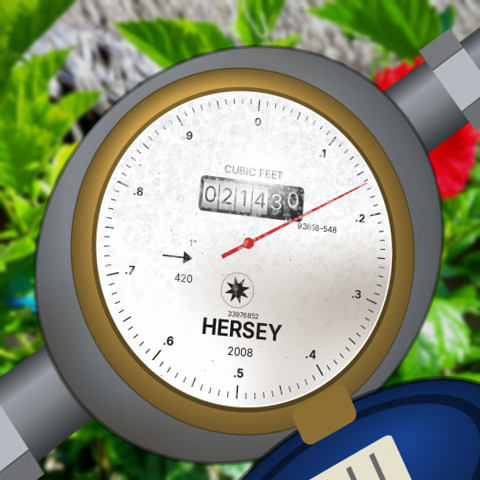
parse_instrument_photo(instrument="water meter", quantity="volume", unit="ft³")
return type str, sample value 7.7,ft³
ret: 21430.16,ft³
